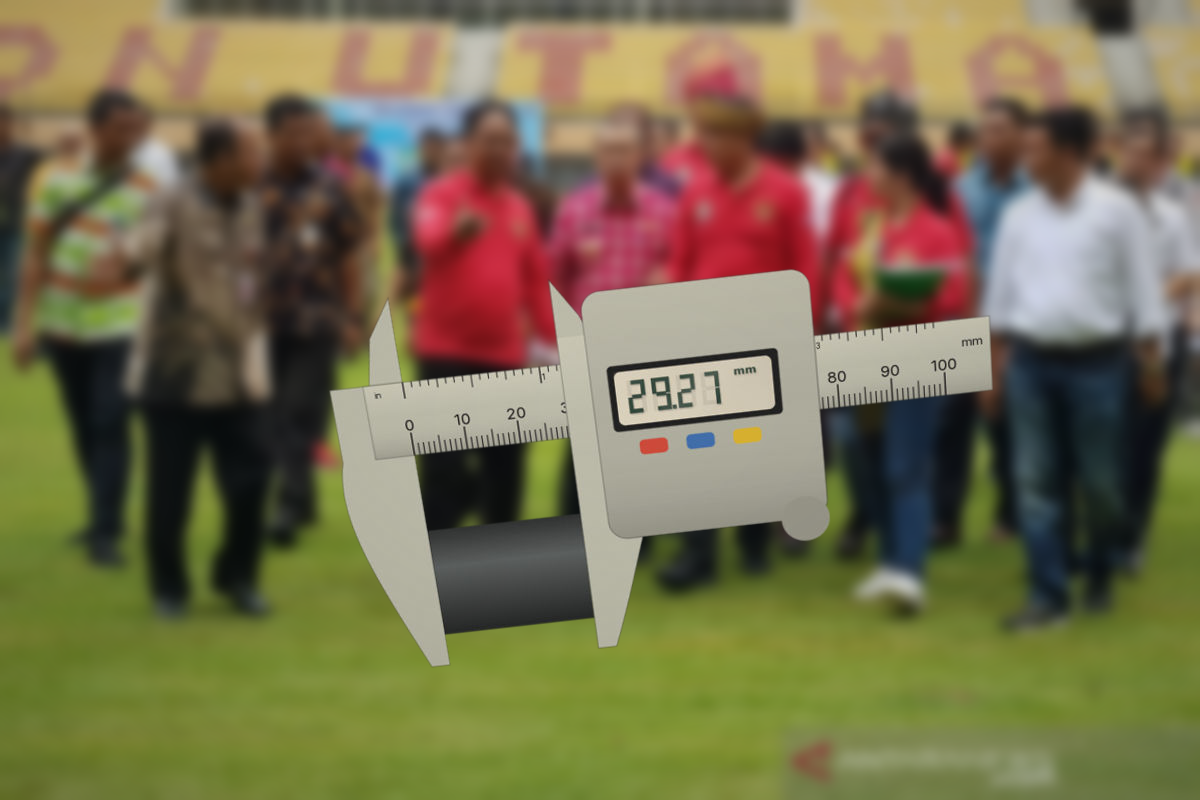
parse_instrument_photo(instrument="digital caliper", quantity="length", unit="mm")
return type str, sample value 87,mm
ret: 29.27,mm
